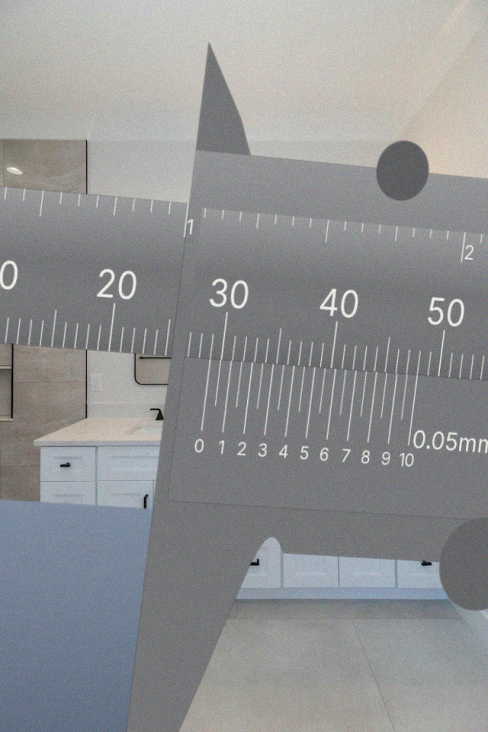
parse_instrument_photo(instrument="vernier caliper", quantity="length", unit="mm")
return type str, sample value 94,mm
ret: 29.0,mm
